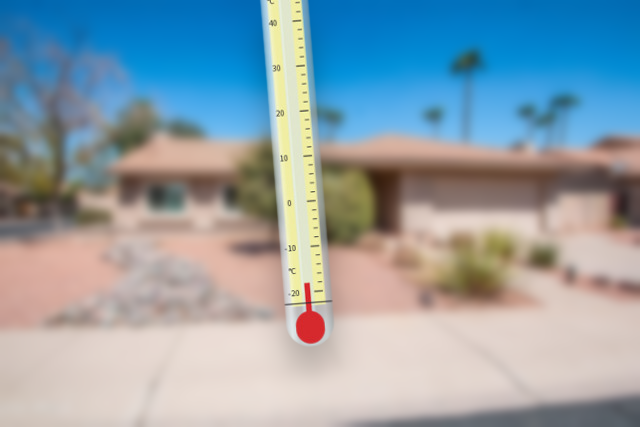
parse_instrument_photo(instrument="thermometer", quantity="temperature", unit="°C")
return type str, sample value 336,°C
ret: -18,°C
